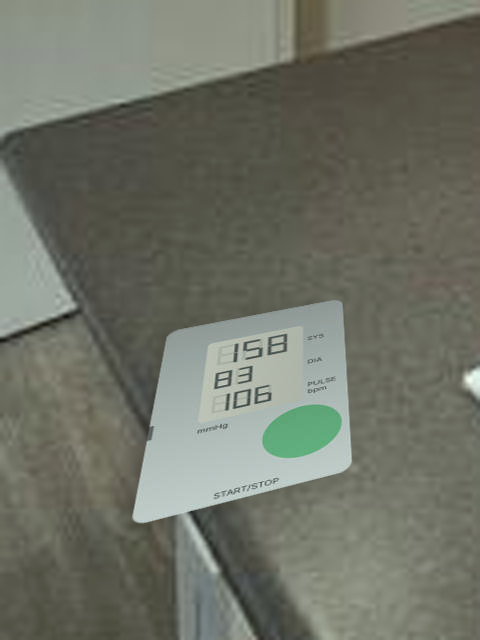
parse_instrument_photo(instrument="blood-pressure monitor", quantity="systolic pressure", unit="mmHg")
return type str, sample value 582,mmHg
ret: 158,mmHg
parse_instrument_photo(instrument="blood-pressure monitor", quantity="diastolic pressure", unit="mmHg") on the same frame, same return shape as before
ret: 83,mmHg
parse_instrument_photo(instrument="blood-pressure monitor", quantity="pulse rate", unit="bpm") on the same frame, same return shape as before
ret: 106,bpm
